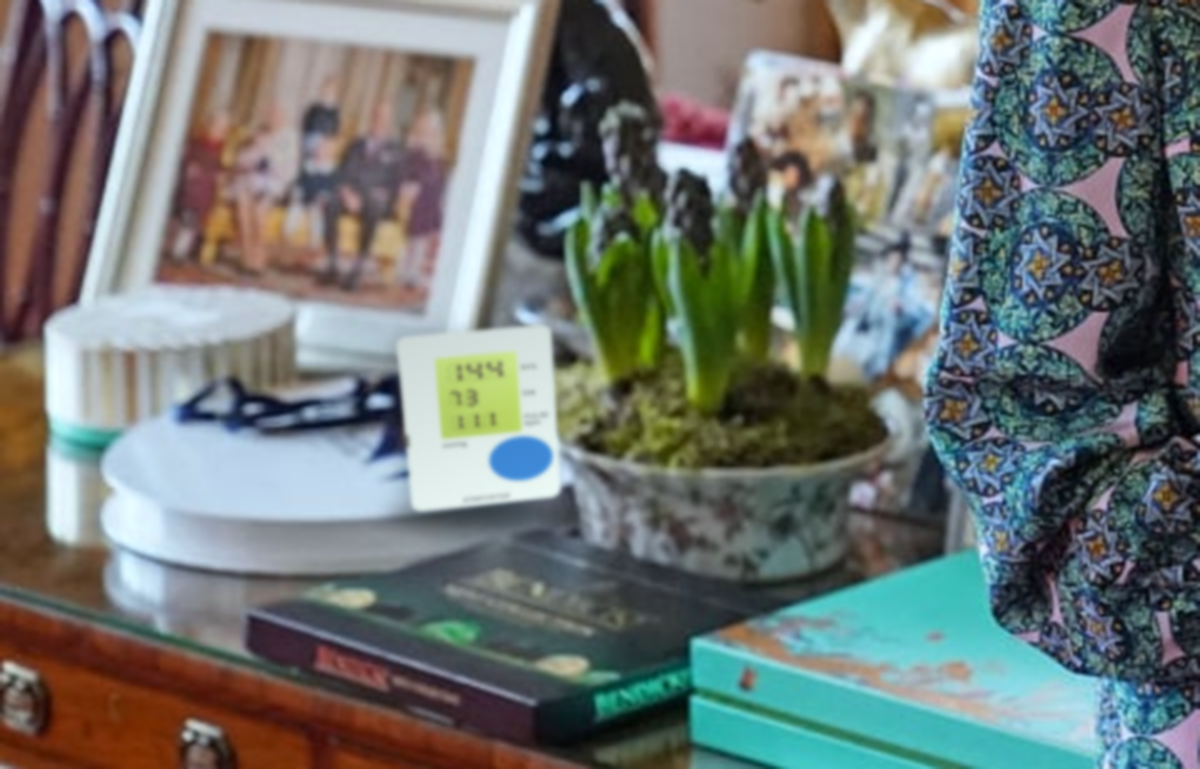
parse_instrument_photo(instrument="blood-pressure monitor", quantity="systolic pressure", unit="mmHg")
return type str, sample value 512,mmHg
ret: 144,mmHg
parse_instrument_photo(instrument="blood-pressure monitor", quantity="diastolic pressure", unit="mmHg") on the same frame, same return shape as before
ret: 73,mmHg
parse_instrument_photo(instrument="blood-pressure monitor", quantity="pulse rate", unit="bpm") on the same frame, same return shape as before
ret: 111,bpm
